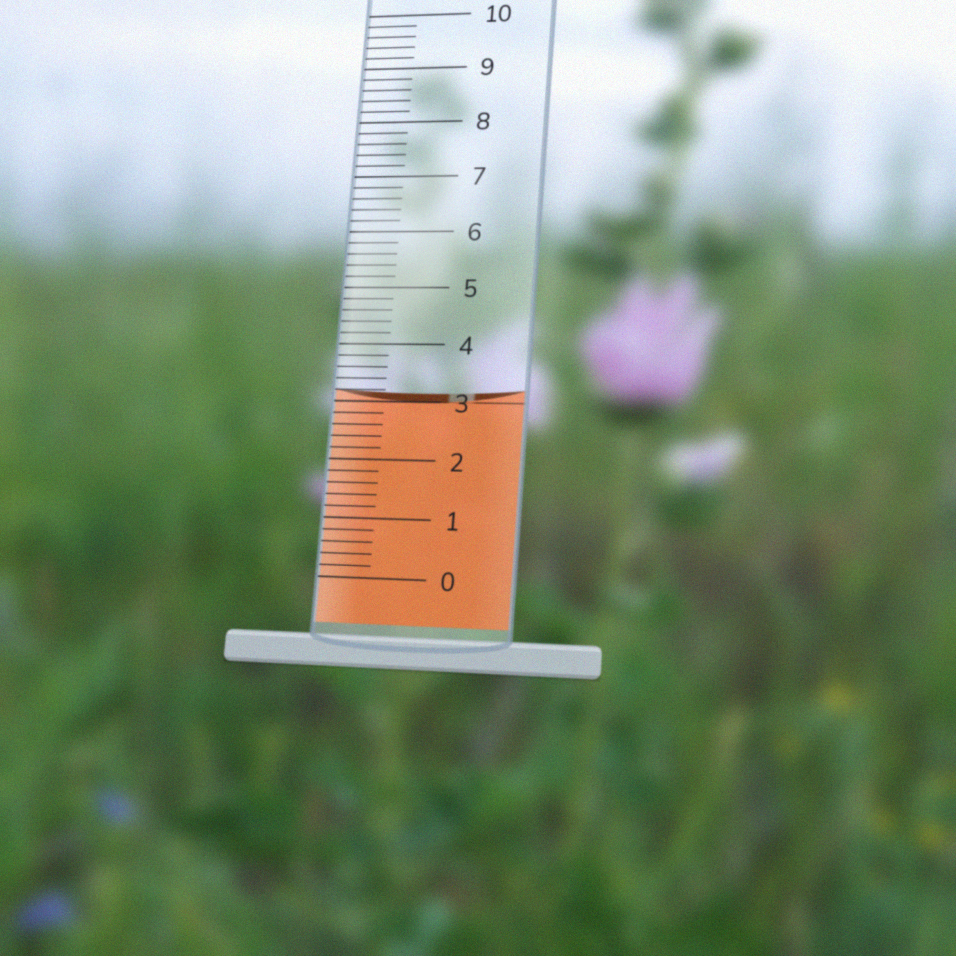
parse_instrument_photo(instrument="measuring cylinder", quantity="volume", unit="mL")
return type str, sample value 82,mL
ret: 3,mL
